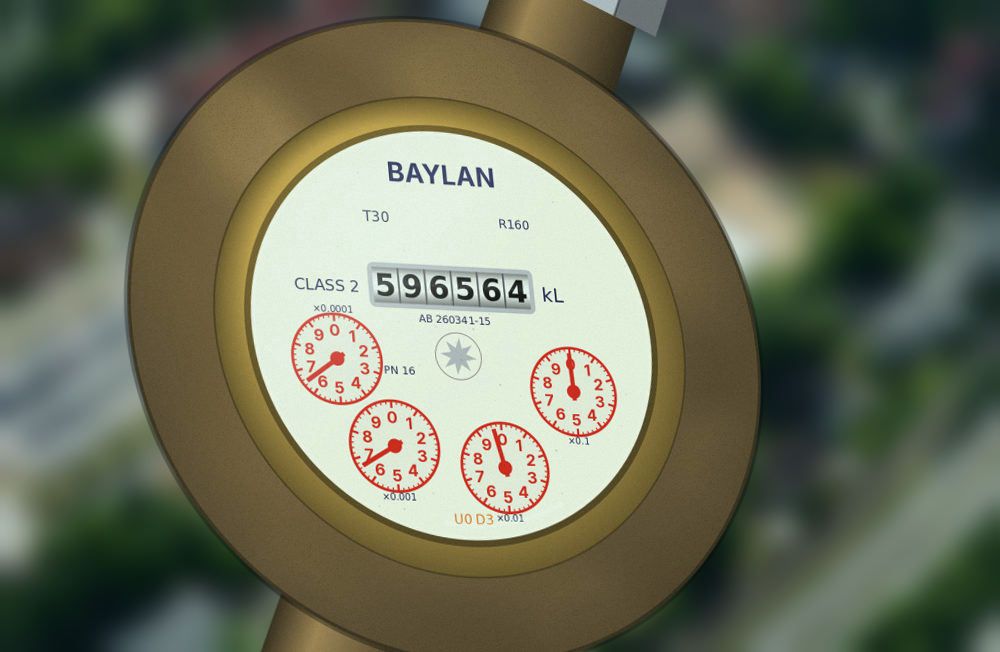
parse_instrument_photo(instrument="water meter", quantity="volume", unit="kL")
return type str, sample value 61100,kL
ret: 596563.9966,kL
